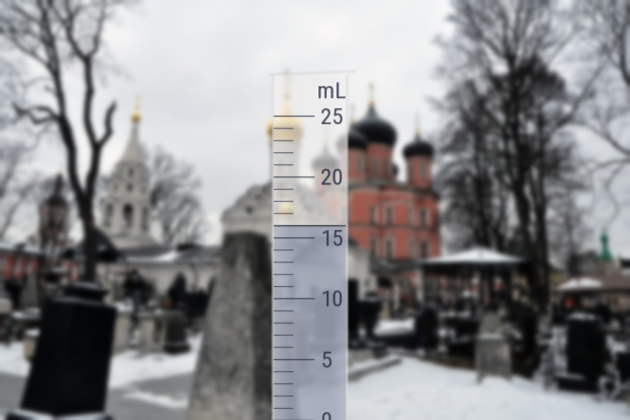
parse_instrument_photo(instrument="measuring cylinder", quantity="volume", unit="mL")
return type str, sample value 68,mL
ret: 16,mL
